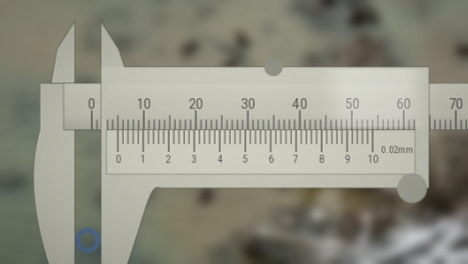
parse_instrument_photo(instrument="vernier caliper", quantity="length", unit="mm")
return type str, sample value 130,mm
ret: 5.0,mm
